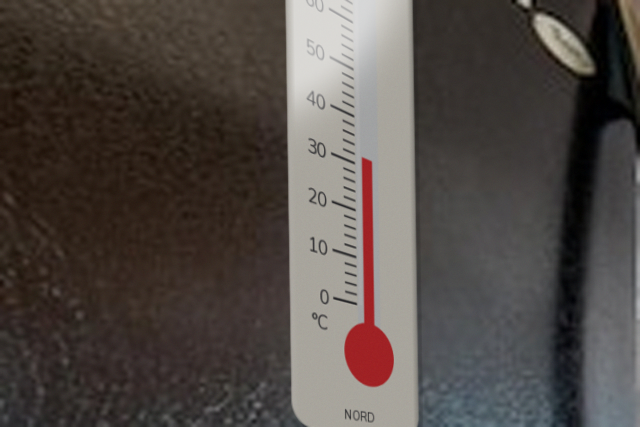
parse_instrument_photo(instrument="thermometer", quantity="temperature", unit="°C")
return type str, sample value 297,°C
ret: 32,°C
